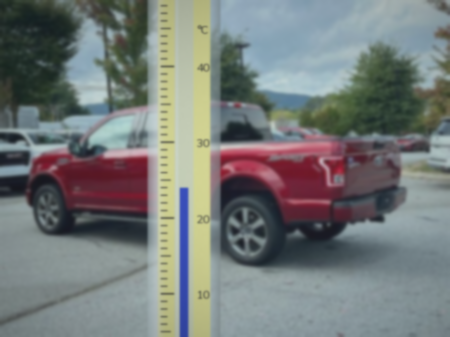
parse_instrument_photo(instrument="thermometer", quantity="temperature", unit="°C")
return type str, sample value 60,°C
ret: 24,°C
